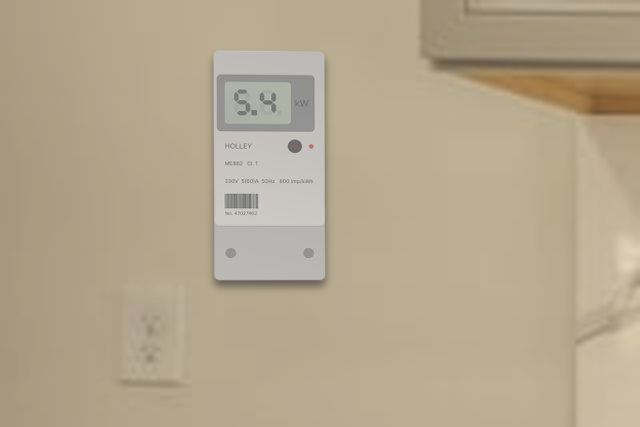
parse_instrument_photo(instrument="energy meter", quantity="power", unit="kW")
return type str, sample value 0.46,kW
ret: 5.4,kW
